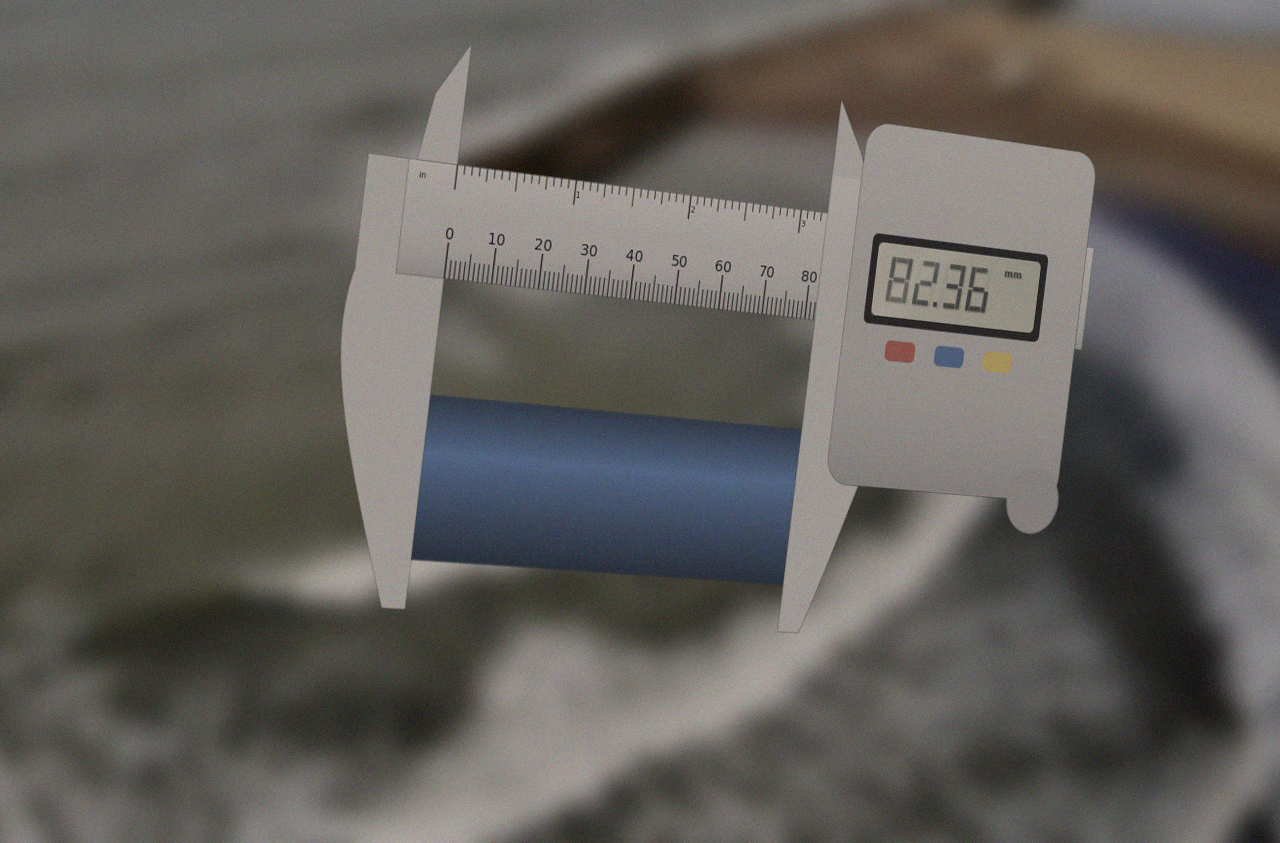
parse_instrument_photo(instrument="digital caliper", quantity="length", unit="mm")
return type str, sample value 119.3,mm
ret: 82.36,mm
